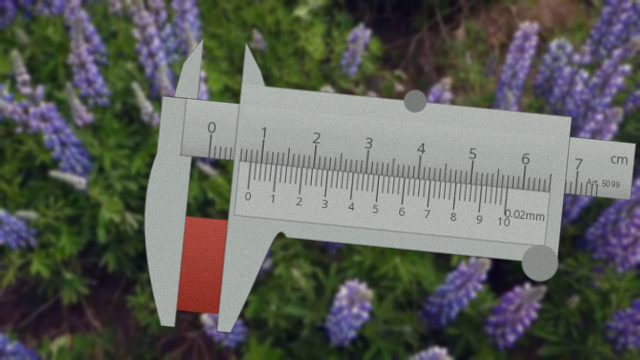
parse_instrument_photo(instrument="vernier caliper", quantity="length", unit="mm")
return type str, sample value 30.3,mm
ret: 8.0,mm
